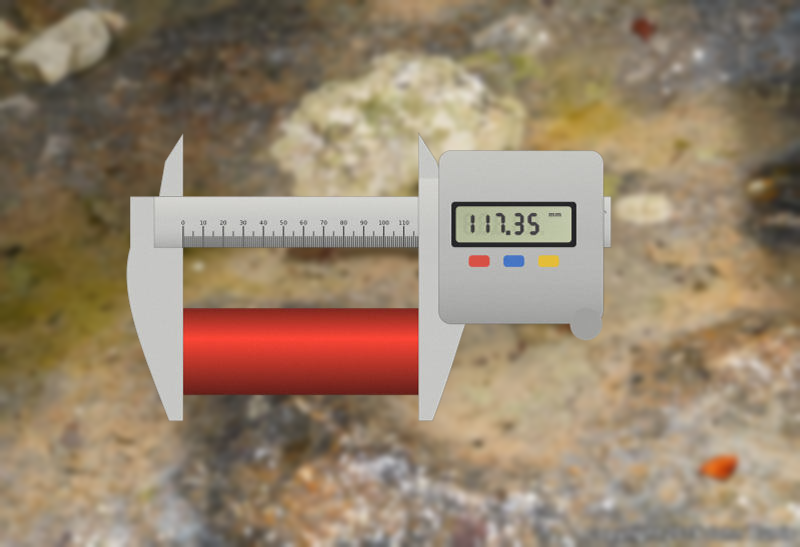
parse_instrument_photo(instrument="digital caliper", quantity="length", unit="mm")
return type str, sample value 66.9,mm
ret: 117.35,mm
